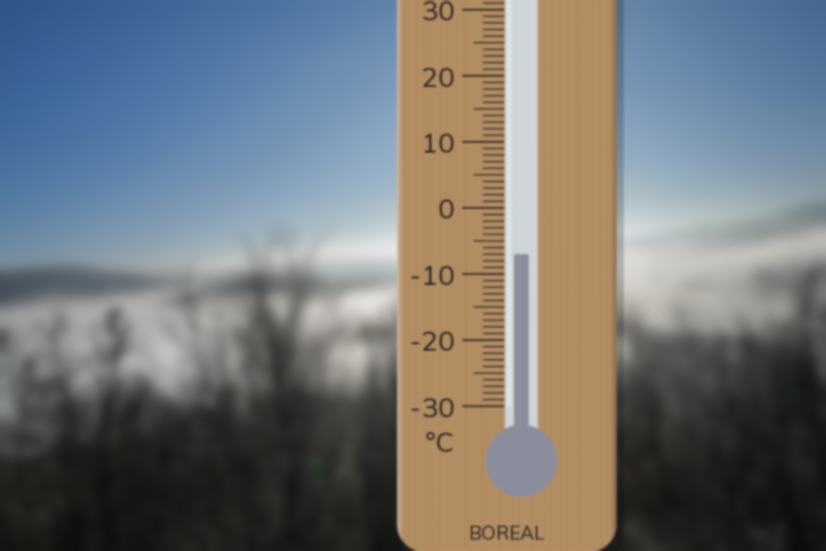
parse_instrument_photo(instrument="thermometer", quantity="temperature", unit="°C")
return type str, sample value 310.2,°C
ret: -7,°C
